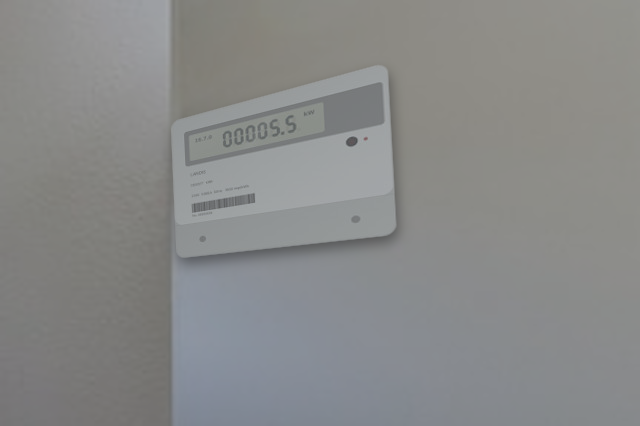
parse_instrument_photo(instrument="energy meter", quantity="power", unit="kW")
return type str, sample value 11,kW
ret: 5.5,kW
